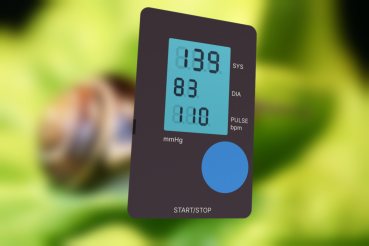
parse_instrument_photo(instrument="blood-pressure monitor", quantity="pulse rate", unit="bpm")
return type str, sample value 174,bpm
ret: 110,bpm
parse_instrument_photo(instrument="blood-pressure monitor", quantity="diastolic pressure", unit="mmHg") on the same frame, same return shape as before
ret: 83,mmHg
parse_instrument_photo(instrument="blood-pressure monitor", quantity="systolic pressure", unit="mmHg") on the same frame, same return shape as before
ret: 139,mmHg
